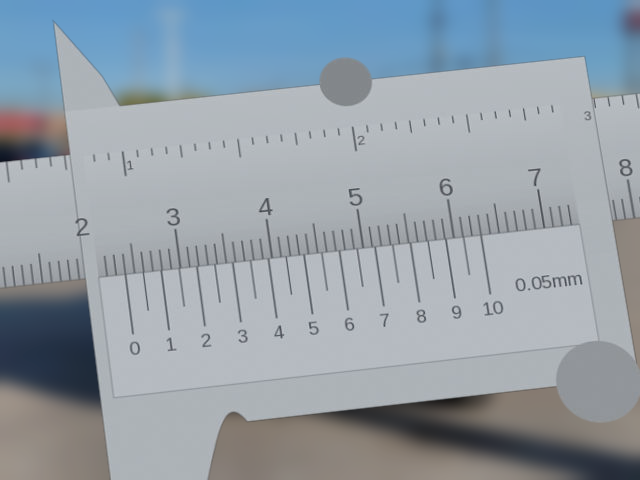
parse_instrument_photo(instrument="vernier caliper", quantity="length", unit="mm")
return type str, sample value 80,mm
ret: 24.0,mm
